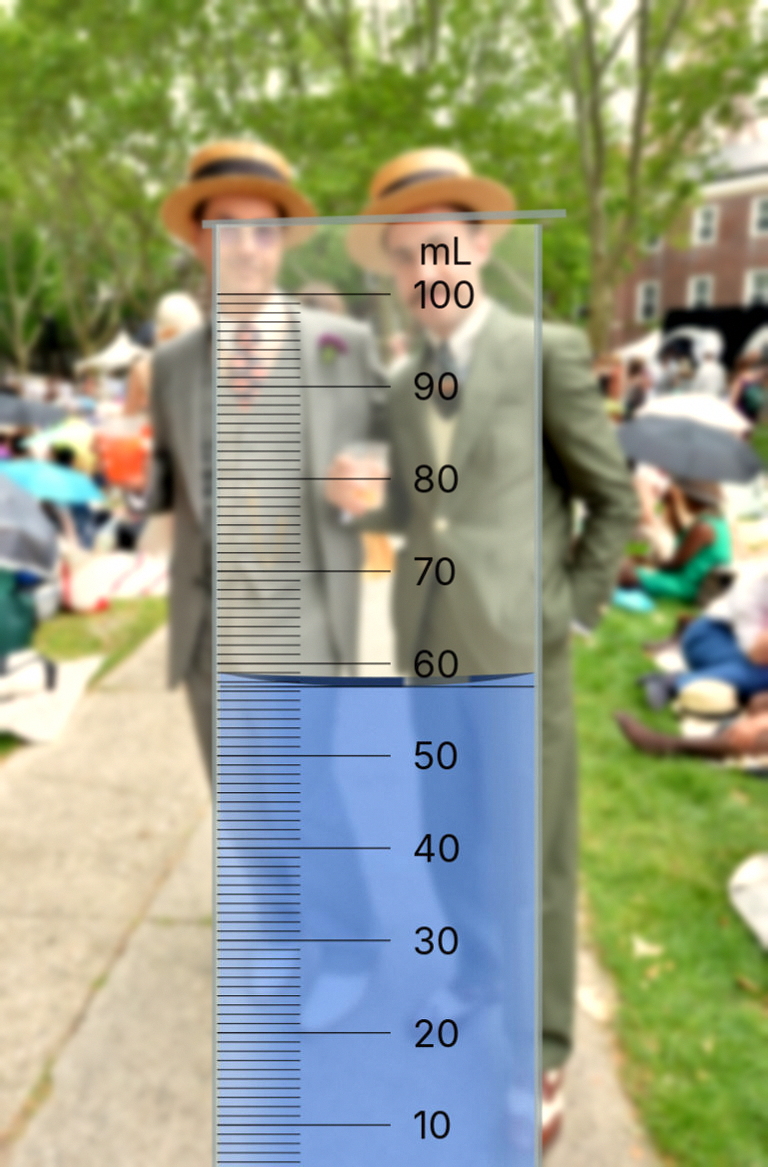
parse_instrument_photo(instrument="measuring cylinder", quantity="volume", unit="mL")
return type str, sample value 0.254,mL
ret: 57.5,mL
